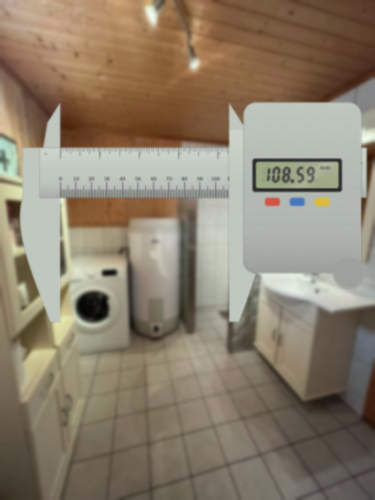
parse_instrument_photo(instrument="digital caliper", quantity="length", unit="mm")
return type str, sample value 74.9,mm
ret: 108.59,mm
